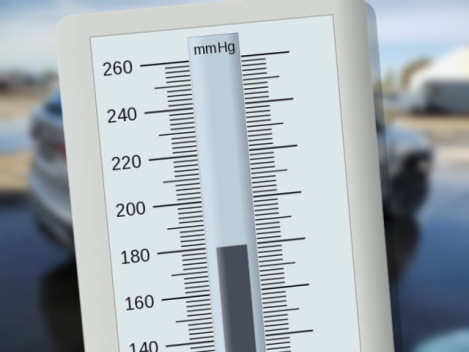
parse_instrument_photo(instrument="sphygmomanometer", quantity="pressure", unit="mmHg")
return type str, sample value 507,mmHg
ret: 180,mmHg
